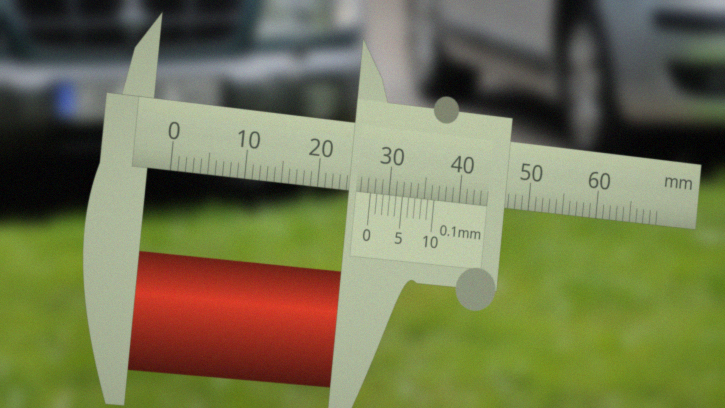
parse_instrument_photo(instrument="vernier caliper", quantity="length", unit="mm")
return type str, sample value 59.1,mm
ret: 27.4,mm
